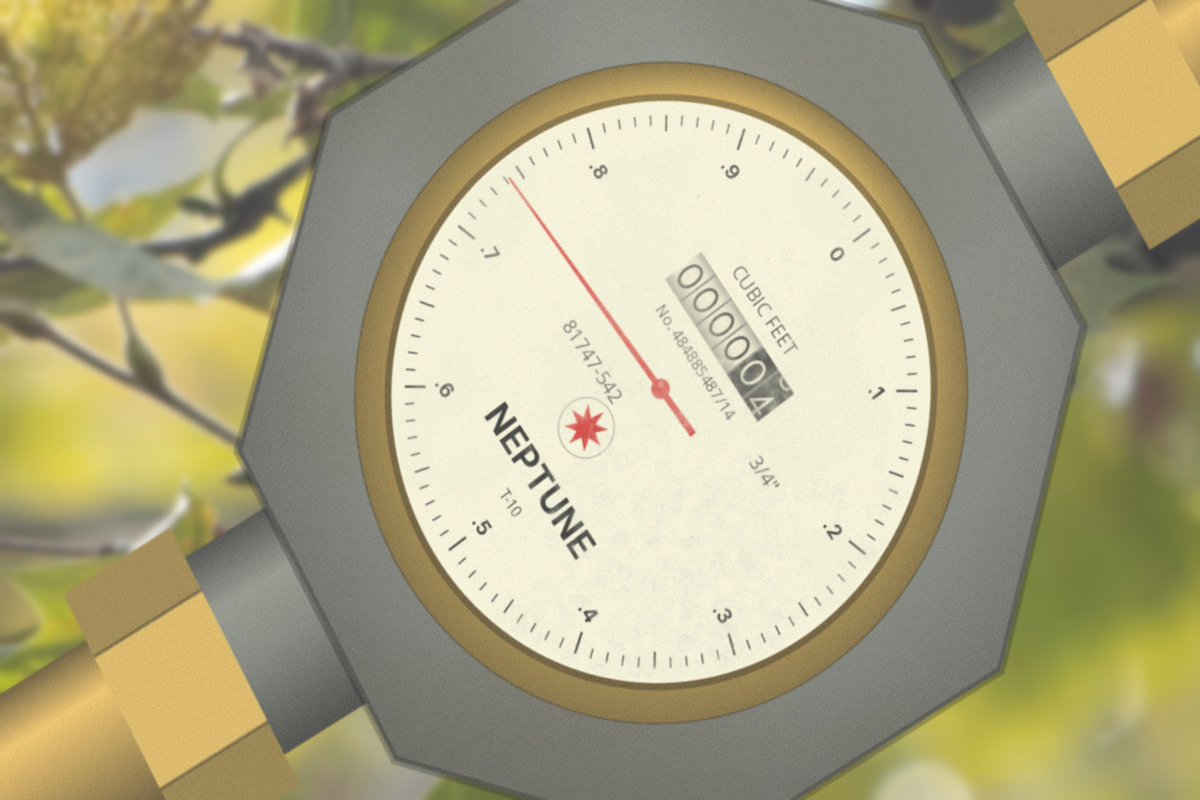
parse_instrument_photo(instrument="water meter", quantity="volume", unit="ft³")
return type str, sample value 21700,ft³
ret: 3.74,ft³
